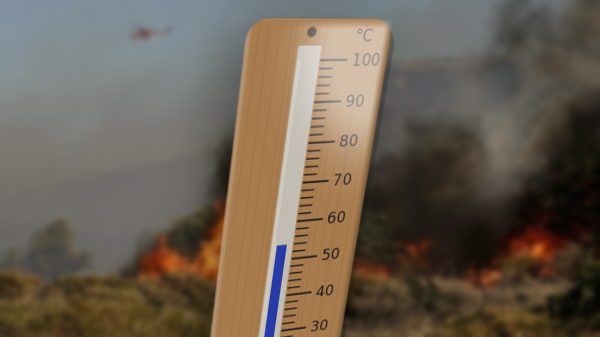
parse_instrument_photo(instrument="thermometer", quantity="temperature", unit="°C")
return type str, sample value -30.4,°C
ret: 54,°C
